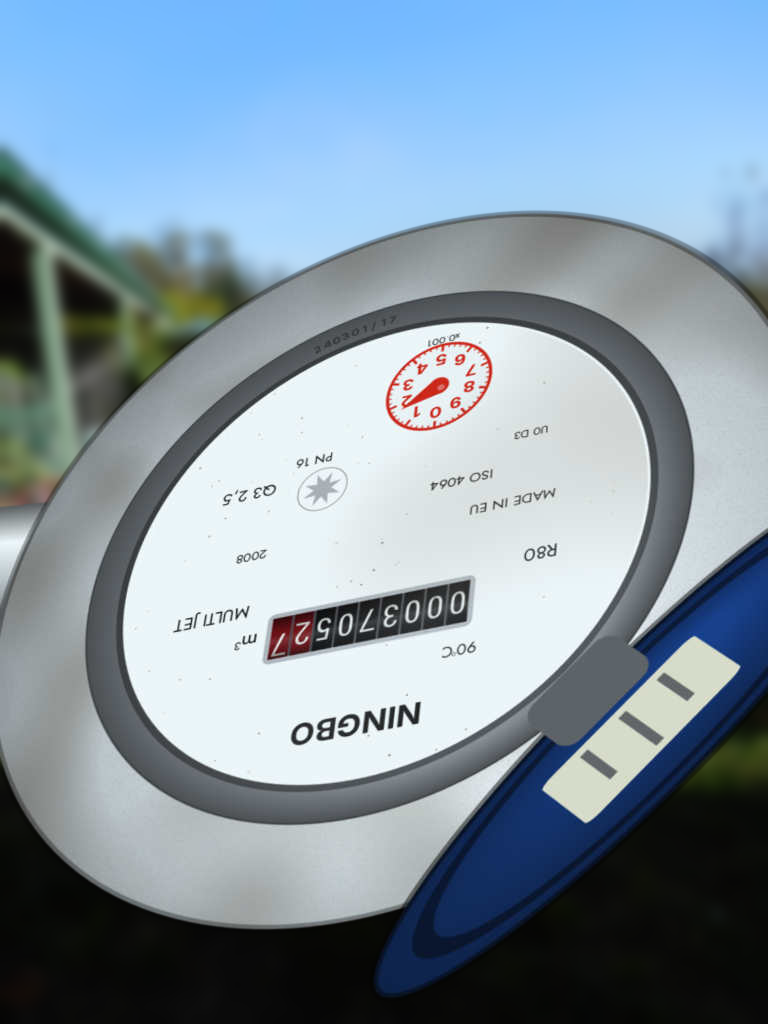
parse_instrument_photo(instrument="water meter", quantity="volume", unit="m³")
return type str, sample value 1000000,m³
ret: 3705.271,m³
